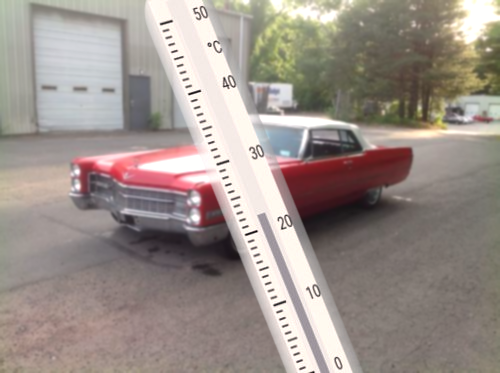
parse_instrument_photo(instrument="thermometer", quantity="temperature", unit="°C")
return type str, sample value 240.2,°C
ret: 22,°C
